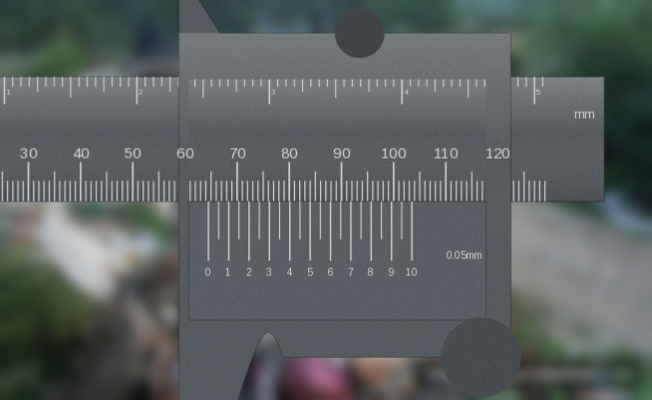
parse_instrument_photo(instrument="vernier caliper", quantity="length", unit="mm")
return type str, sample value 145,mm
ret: 64.5,mm
